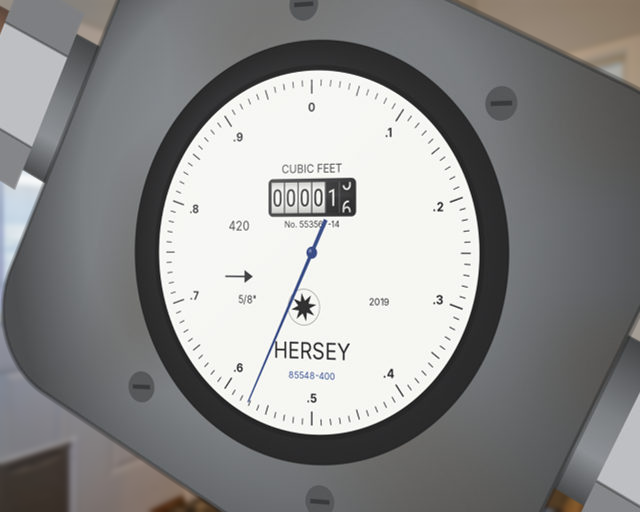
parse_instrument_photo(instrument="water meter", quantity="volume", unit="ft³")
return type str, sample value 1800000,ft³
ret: 15.57,ft³
